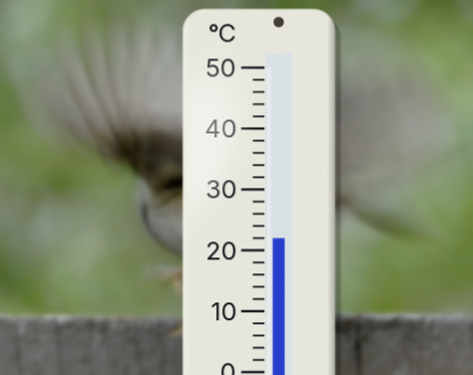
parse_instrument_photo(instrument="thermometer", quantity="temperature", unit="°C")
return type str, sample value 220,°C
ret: 22,°C
